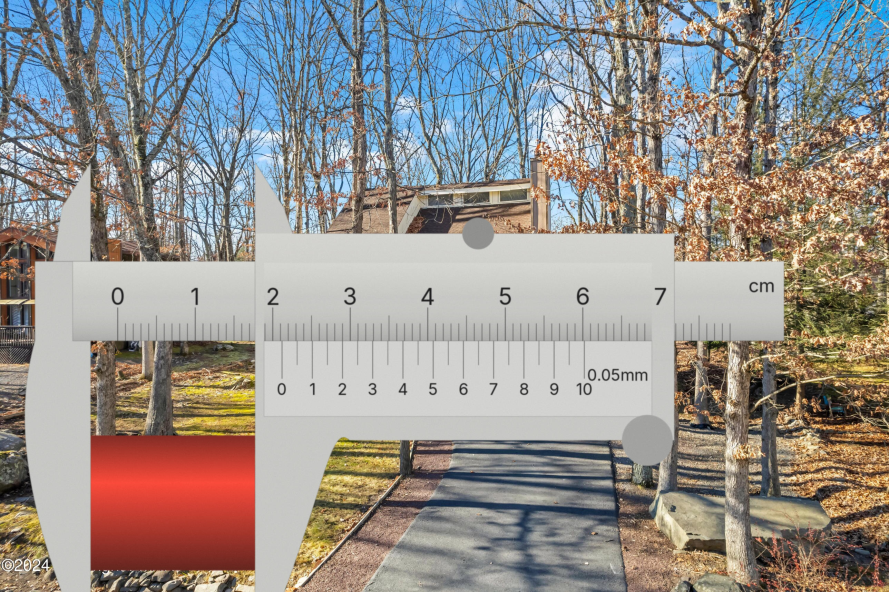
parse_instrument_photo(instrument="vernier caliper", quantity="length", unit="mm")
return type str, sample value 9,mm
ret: 21.2,mm
